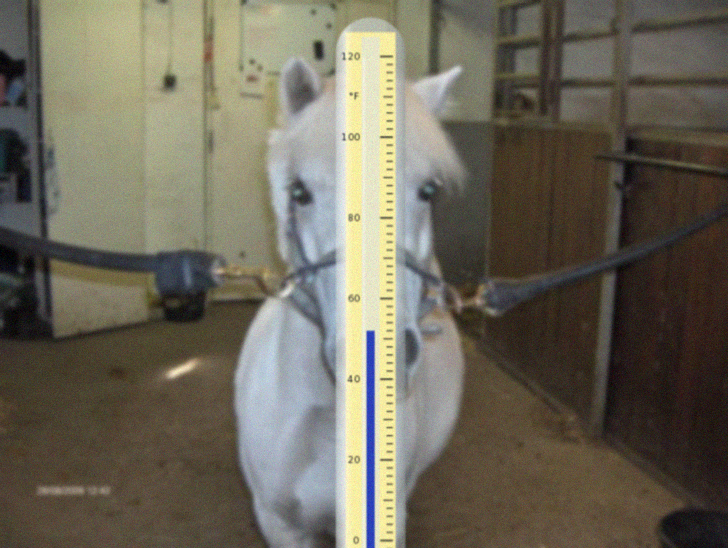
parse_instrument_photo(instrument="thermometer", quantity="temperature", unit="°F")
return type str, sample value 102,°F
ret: 52,°F
